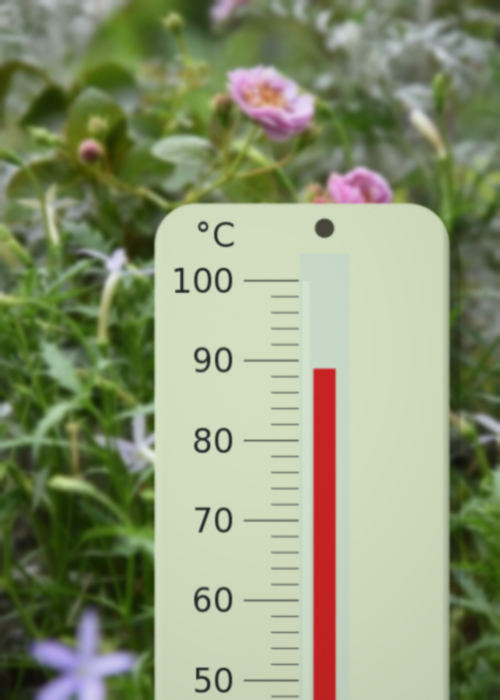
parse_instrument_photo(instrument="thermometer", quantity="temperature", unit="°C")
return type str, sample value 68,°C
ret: 89,°C
